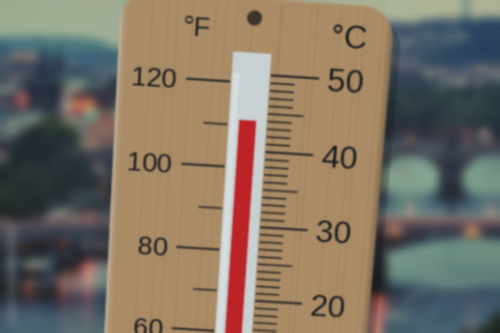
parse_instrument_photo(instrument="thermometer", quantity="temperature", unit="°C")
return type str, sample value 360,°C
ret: 44,°C
